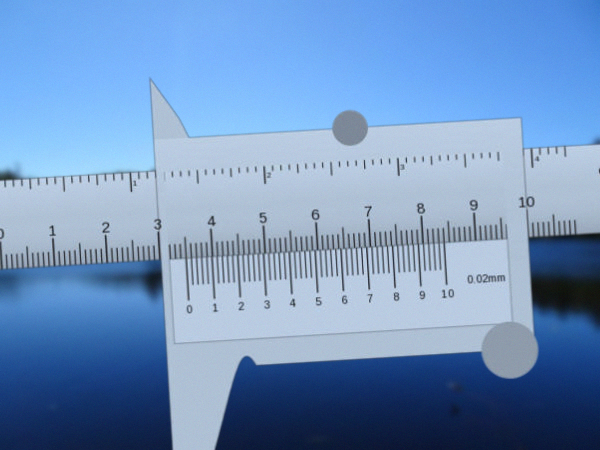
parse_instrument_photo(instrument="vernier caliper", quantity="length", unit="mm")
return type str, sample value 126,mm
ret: 35.0,mm
